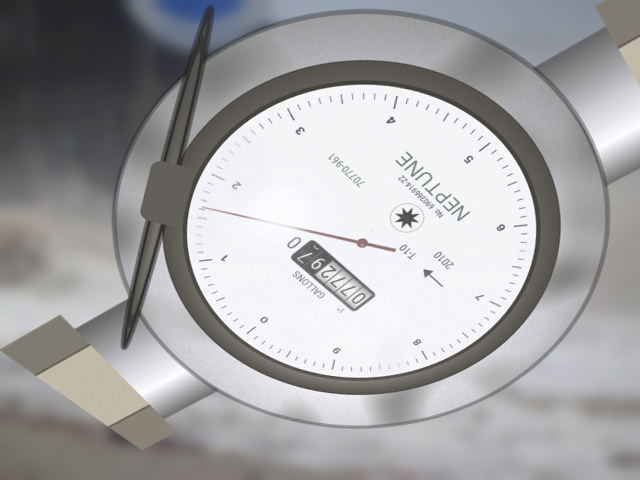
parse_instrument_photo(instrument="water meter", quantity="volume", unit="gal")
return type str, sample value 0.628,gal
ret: 772971.6,gal
